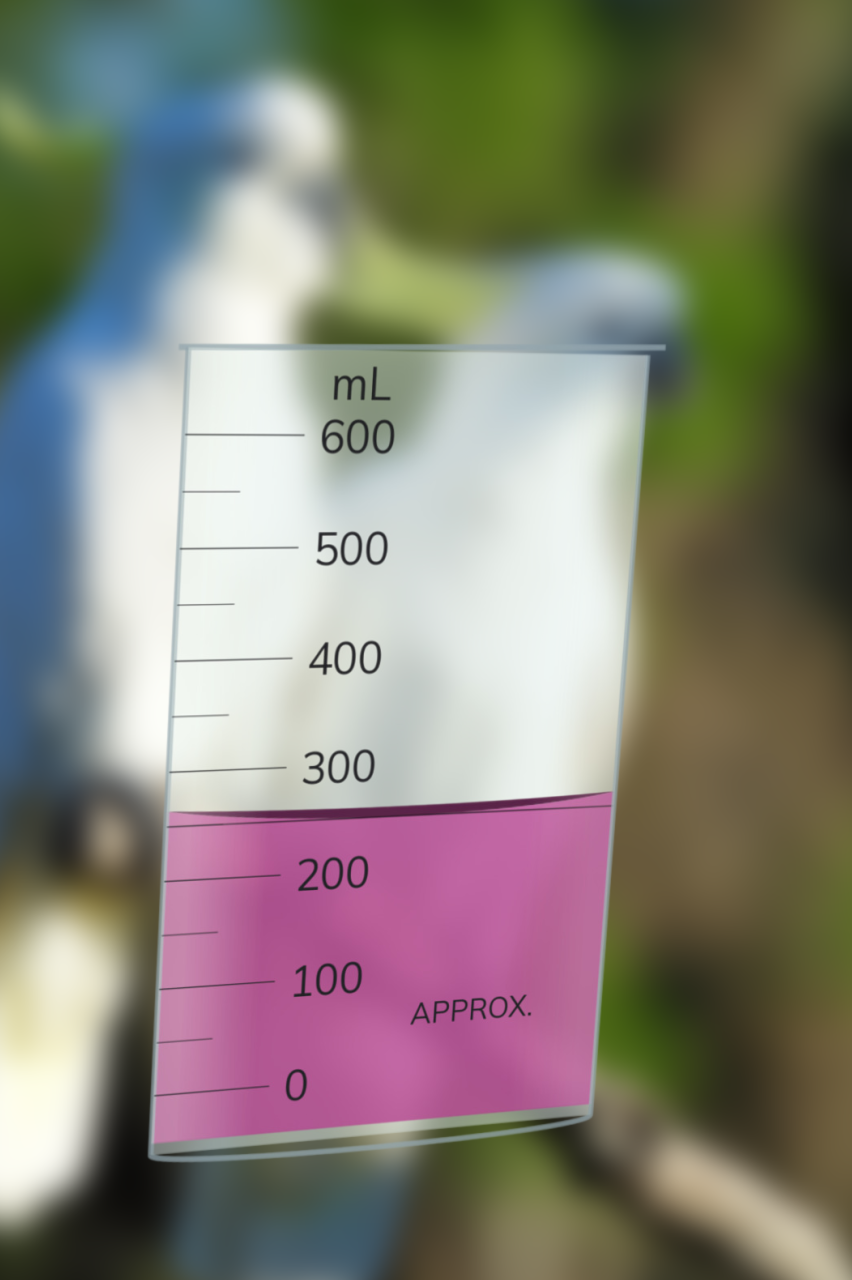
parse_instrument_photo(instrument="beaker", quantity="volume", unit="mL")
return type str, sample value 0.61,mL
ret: 250,mL
